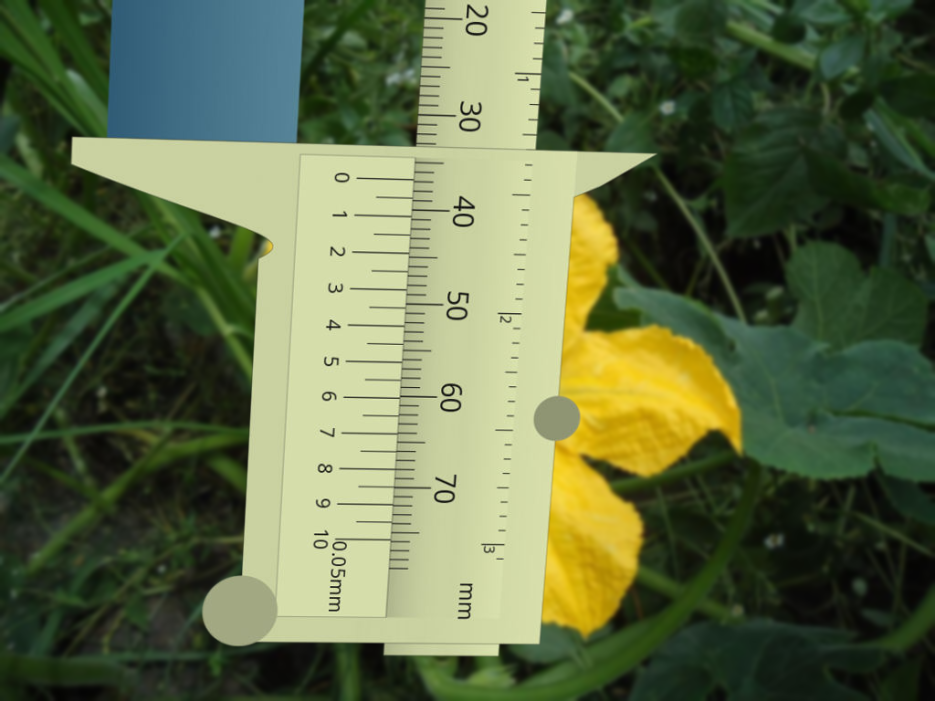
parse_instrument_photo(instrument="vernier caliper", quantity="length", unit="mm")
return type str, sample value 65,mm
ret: 36.8,mm
